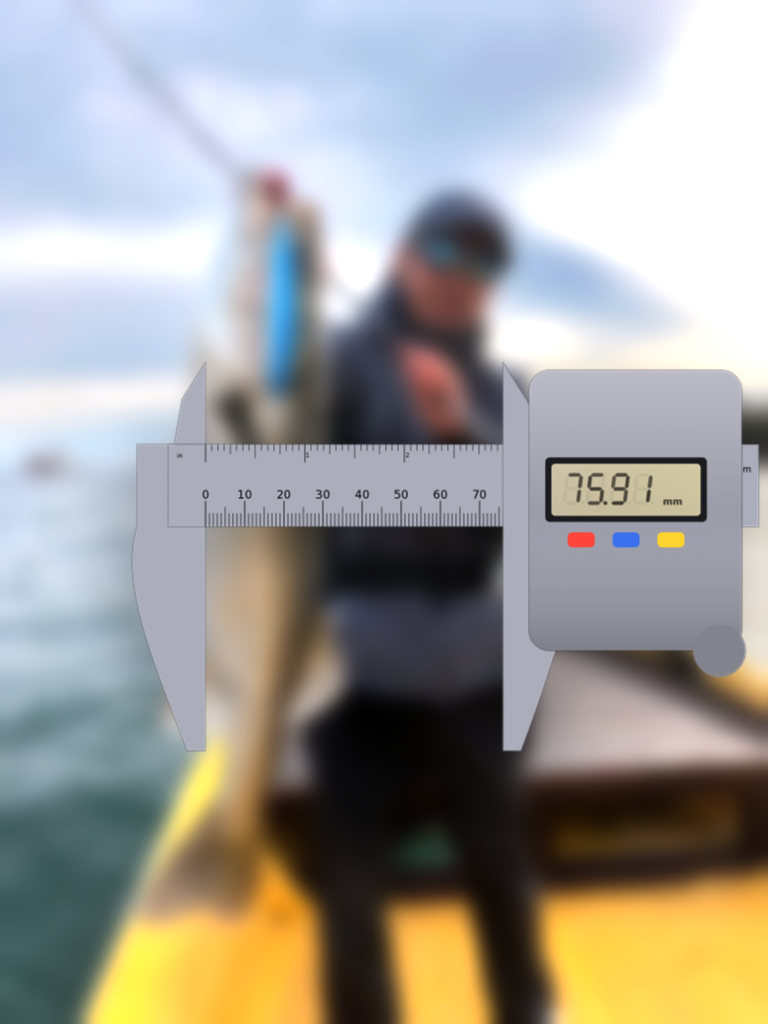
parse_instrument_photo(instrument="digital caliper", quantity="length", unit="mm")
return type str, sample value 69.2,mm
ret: 75.91,mm
